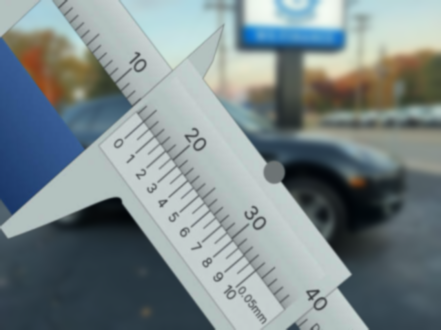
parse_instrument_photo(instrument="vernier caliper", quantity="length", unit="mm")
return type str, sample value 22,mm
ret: 15.0,mm
